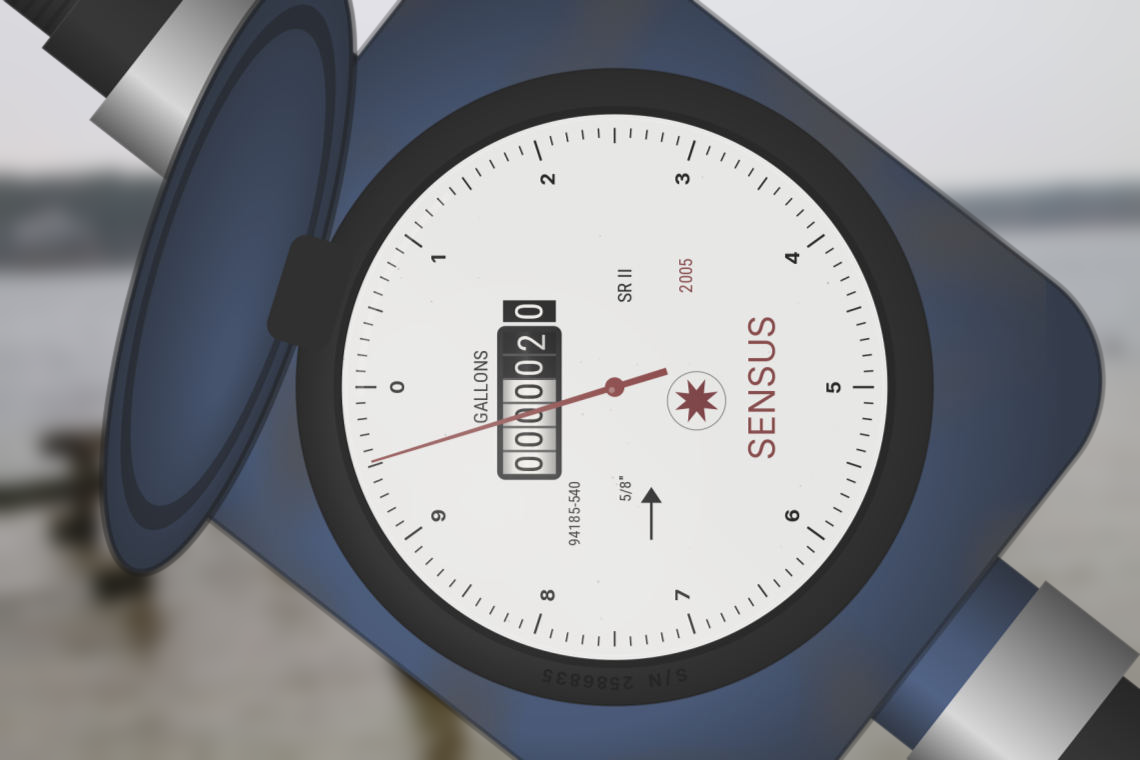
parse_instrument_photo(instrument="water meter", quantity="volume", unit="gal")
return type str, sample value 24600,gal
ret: 19.5,gal
